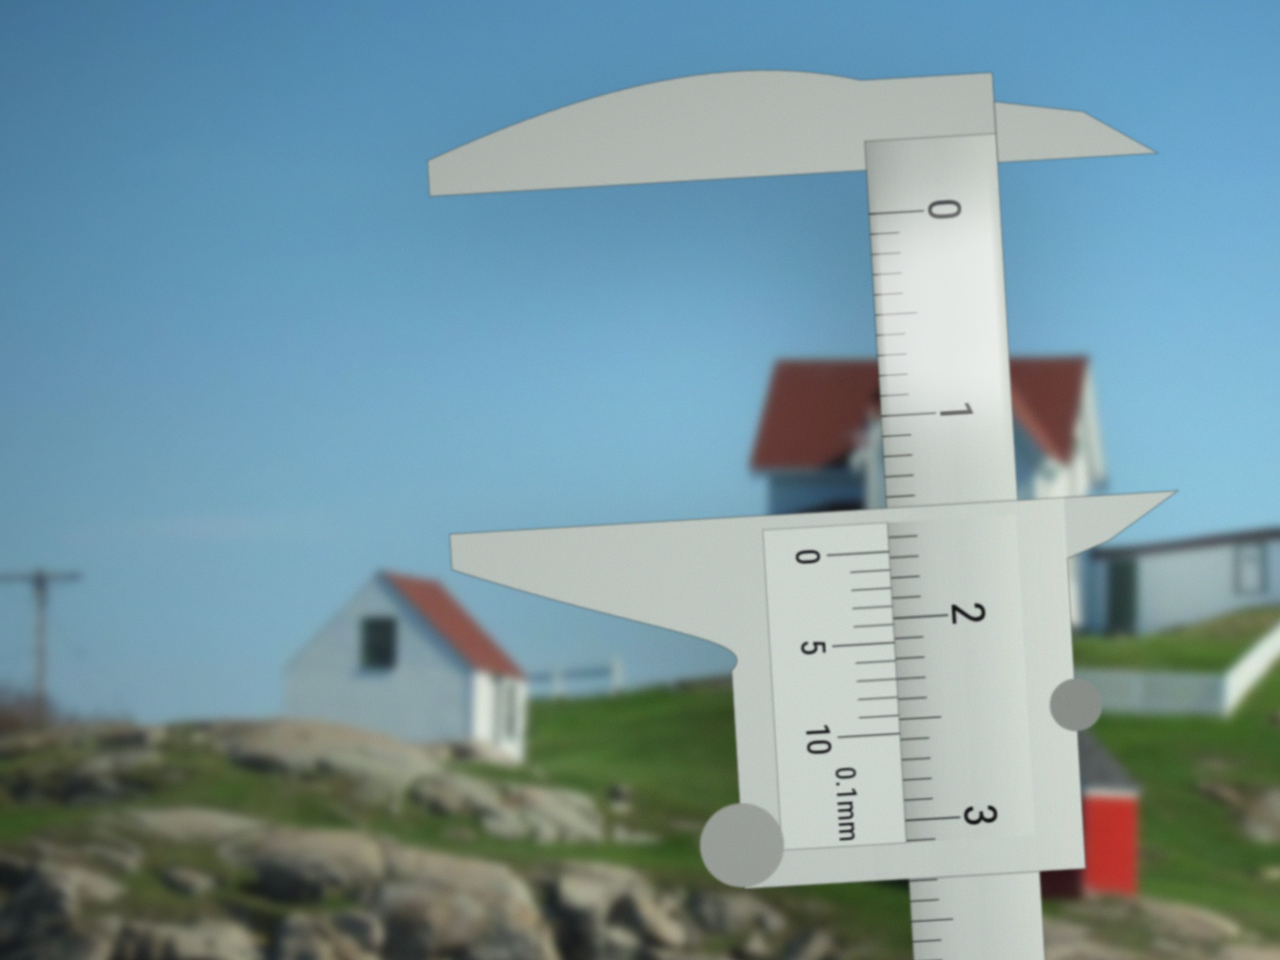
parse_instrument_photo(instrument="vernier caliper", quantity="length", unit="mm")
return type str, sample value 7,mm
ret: 16.7,mm
